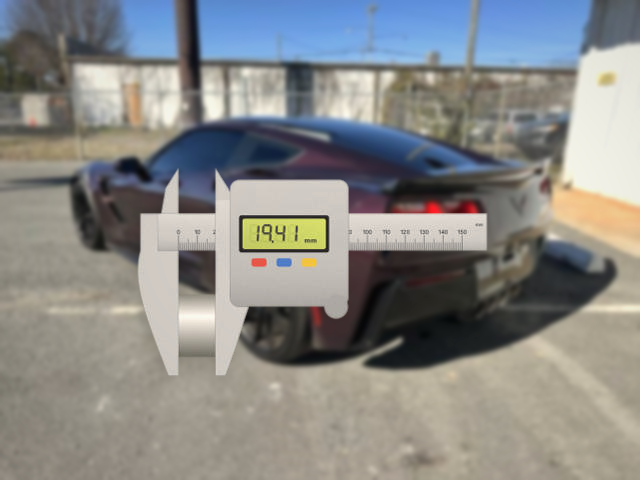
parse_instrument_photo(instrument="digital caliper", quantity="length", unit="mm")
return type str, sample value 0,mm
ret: 19.41,mm
